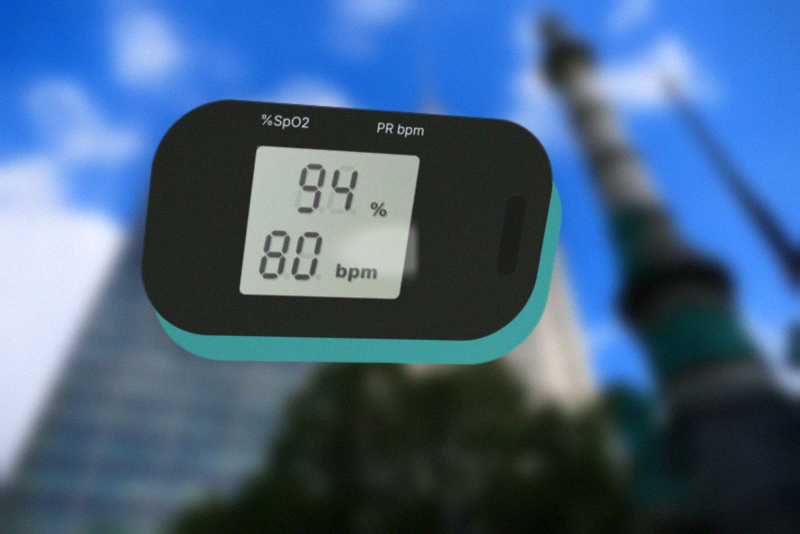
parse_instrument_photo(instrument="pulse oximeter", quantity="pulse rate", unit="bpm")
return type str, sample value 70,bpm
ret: 80,bpm
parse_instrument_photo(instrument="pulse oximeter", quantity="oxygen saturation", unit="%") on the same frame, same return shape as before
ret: 94,%
